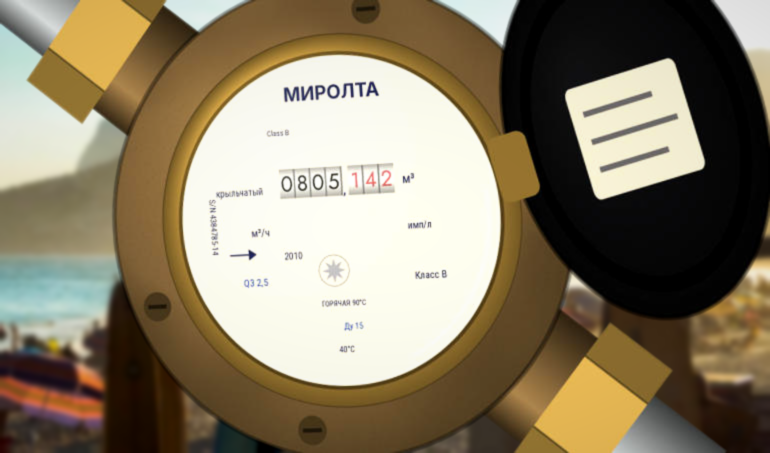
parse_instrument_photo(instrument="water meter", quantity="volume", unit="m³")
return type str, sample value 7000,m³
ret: 805.142,m³
